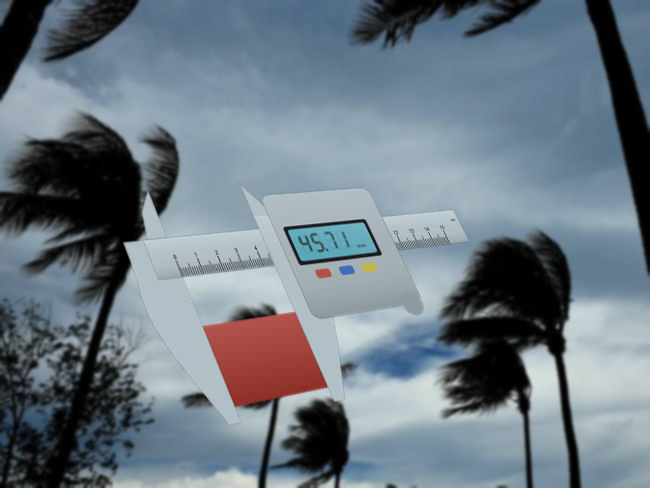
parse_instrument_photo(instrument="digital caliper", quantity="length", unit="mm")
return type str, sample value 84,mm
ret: 45.71,mm
